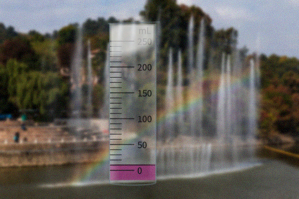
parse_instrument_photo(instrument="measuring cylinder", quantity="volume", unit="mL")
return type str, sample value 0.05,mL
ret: 10,mL
